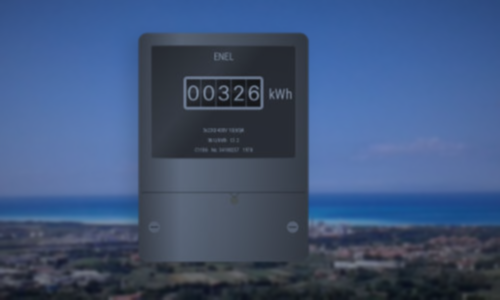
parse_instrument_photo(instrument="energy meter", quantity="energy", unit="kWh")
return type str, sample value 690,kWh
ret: 326,kWh
